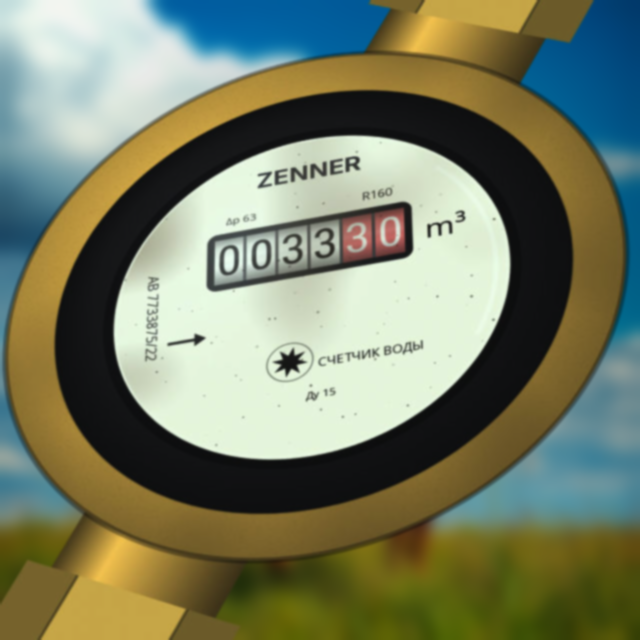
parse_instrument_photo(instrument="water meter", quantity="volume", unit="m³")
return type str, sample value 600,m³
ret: 33.30,m³
